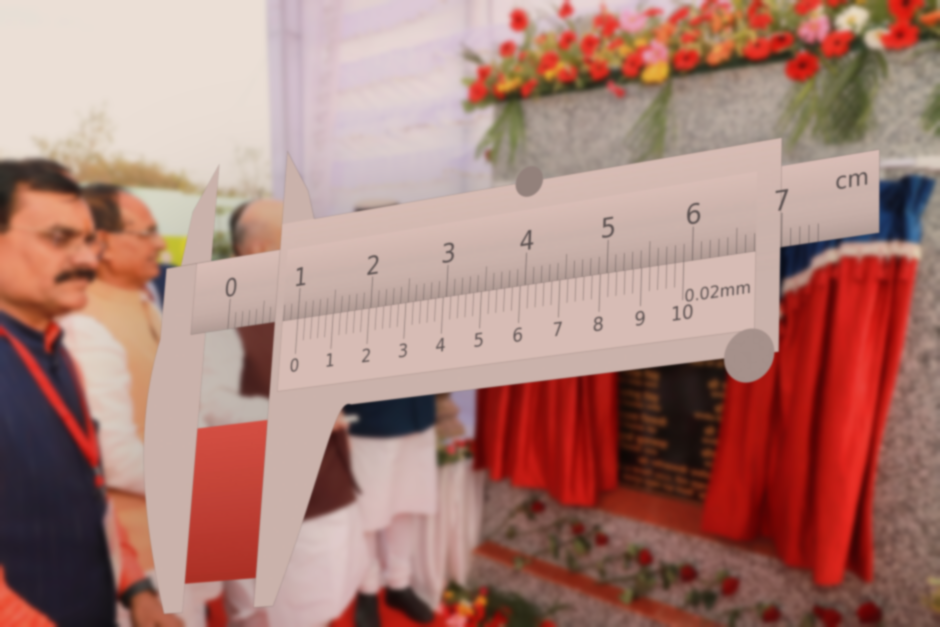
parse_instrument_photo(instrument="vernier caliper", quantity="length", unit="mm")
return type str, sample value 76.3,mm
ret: 10.0,mm
